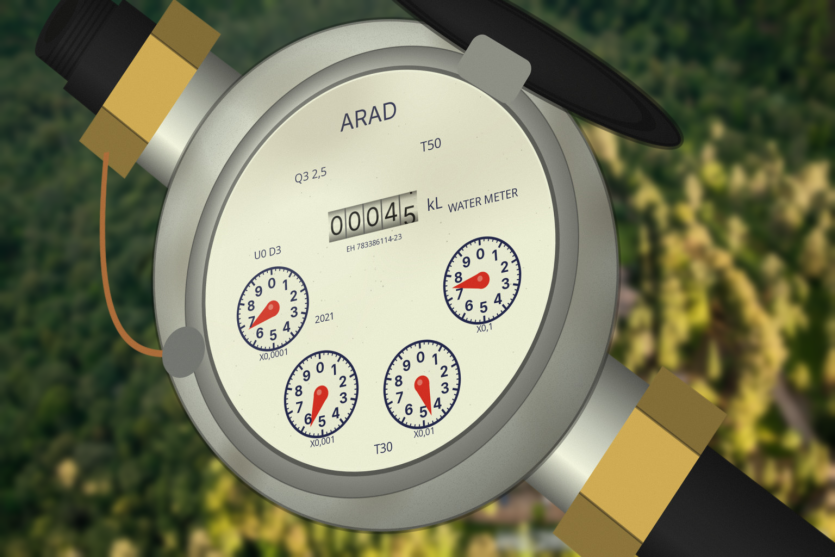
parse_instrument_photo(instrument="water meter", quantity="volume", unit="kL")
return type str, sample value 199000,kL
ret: 44.7456,kL
